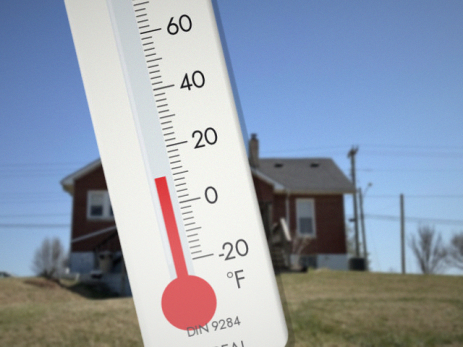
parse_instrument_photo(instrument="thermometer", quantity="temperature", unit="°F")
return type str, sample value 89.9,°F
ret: 10,°F
